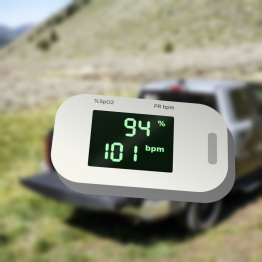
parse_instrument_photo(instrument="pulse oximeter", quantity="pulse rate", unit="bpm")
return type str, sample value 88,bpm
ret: 101,bpm
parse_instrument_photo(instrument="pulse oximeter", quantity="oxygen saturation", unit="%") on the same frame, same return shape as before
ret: 94,%
